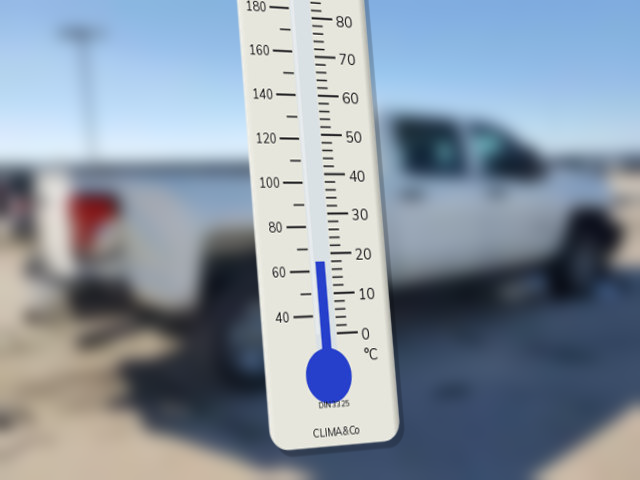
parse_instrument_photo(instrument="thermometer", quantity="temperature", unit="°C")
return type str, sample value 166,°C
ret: 18,°C
